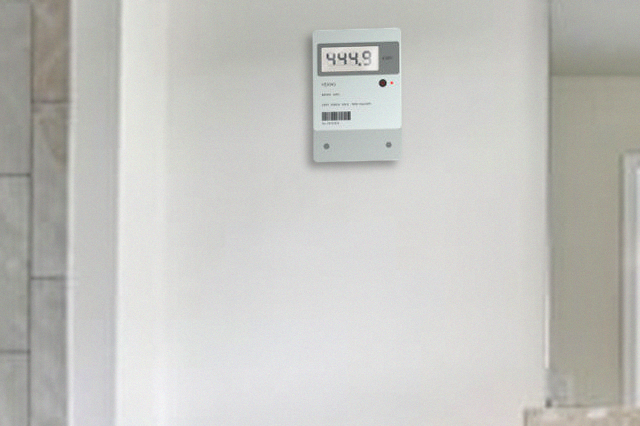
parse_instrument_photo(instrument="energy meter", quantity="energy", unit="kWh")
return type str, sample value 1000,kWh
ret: 444.9,kWh
